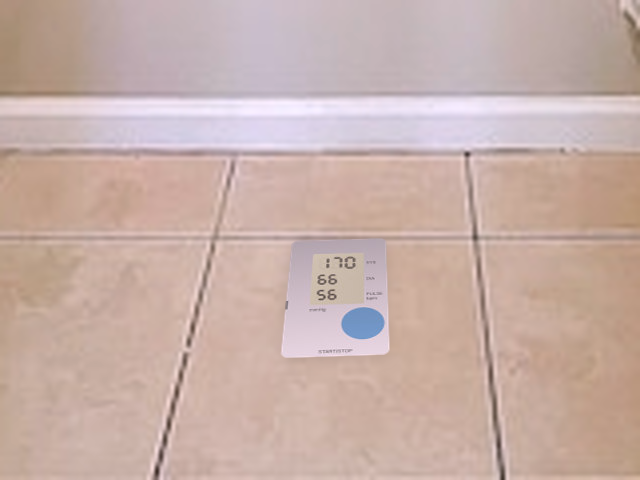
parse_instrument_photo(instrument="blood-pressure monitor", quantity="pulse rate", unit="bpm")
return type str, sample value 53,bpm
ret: 56,bpm
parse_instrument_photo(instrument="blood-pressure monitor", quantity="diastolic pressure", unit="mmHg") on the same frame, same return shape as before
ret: 66,mmHg
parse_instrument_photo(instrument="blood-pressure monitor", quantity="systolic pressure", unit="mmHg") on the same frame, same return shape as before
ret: 170,mmHg
